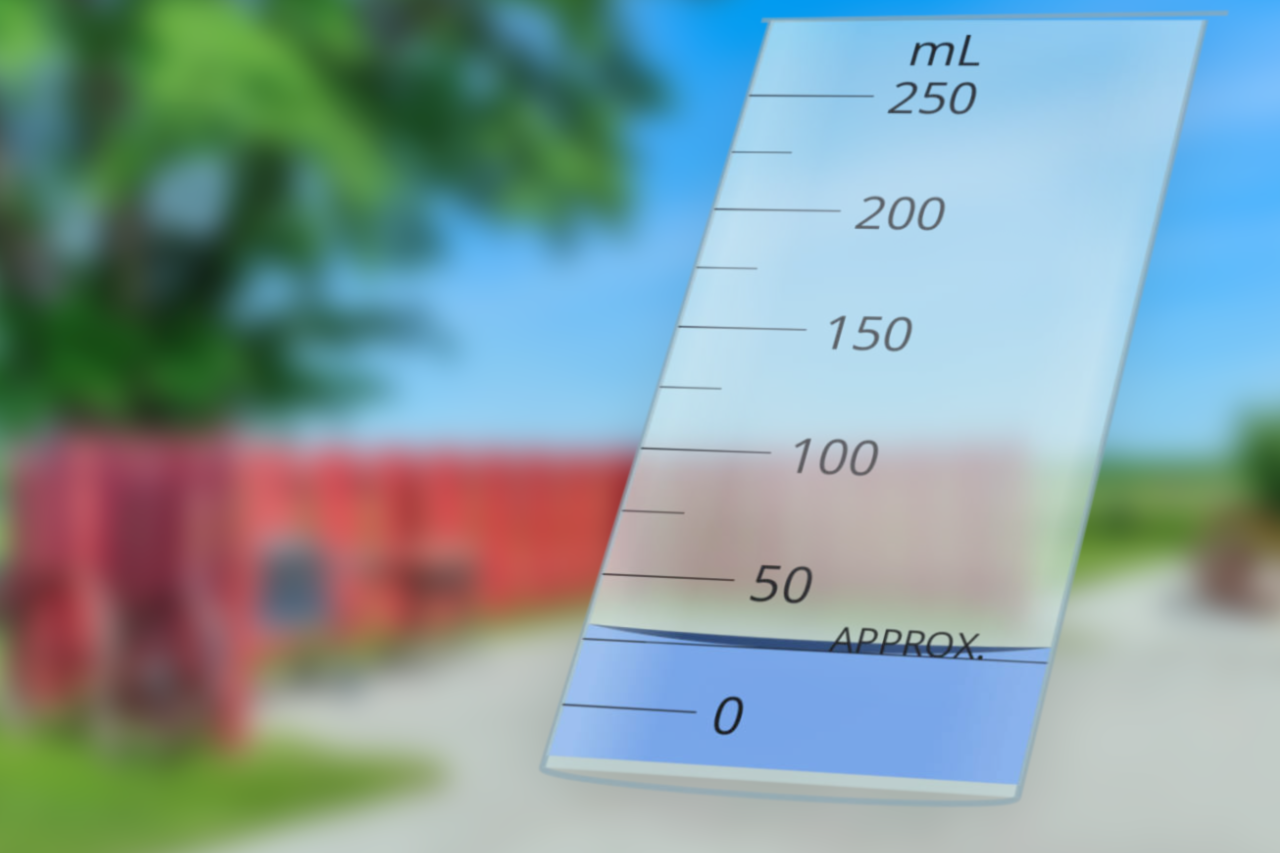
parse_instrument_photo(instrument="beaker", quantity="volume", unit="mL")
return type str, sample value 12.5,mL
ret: 25,mL
